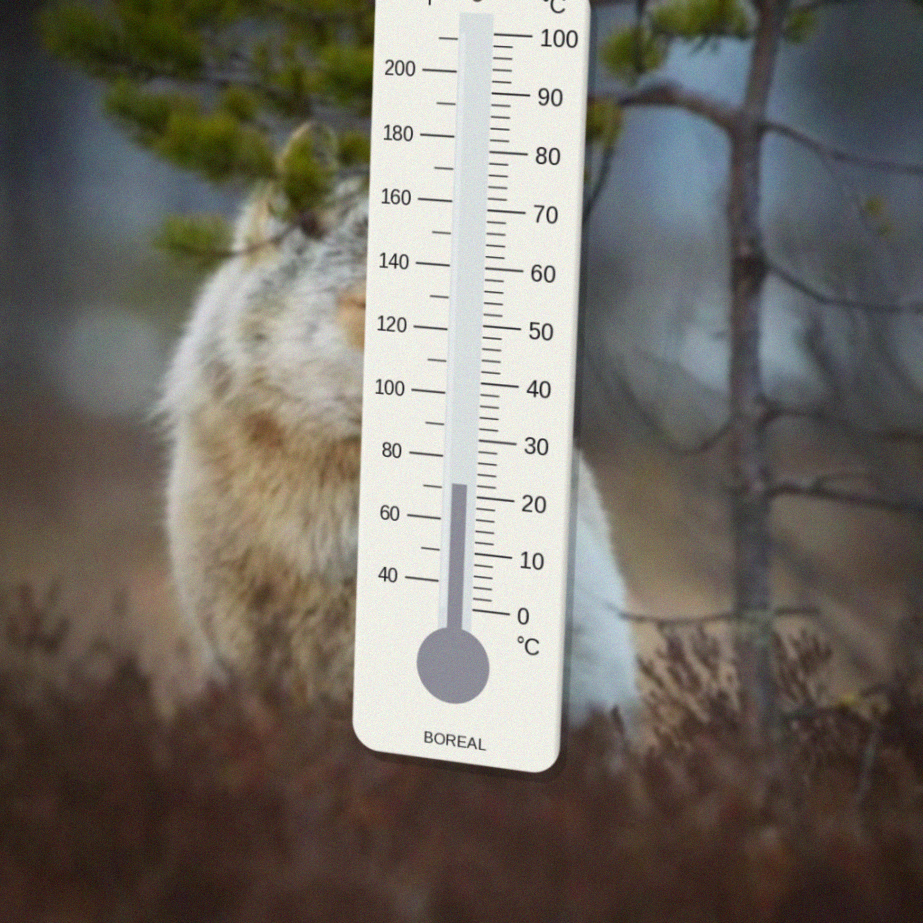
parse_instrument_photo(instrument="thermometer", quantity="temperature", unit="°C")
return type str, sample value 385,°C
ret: 22,°C
